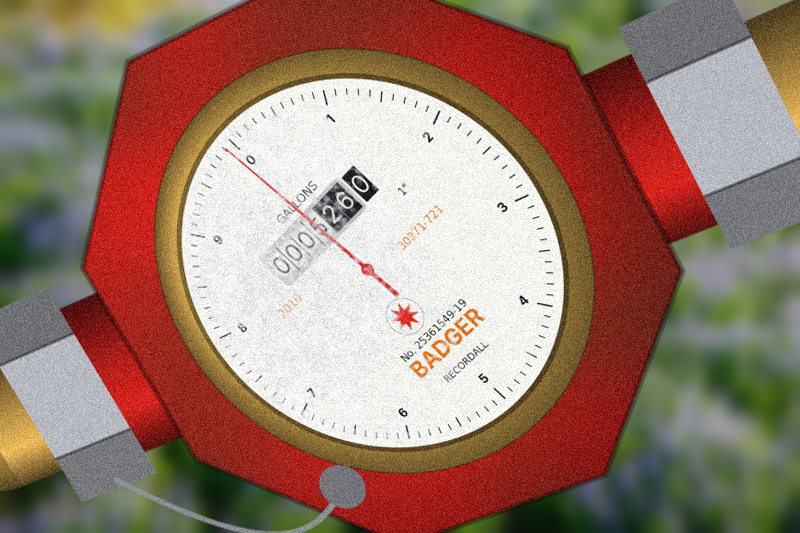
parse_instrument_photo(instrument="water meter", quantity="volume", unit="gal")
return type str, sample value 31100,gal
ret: 5259.9,gal
